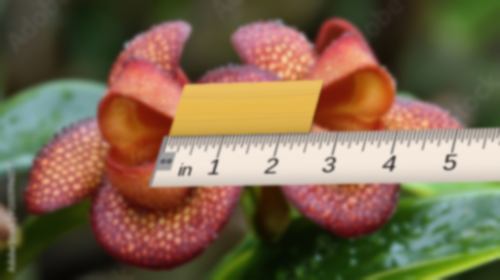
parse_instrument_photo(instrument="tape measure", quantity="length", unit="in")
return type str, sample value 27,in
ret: 2.5,in
